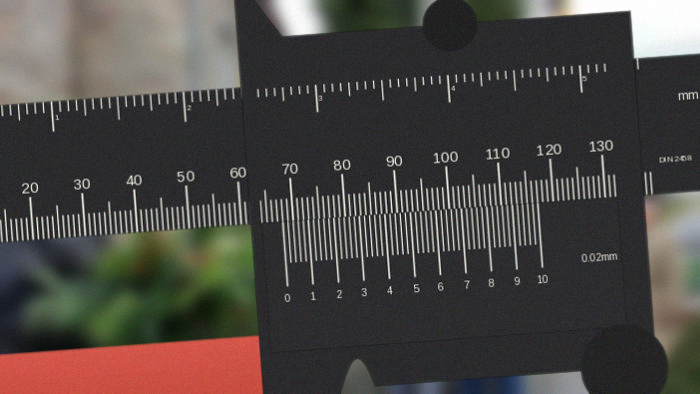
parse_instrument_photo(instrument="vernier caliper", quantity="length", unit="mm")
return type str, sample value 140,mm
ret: 68.0,mm
